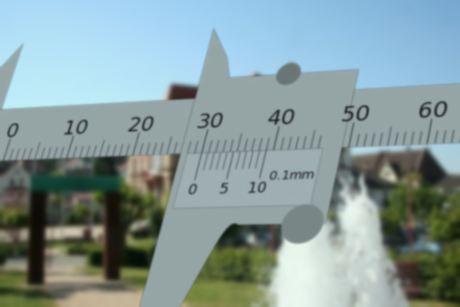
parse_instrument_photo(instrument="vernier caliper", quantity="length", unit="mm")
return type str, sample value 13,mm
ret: 30.0,mm
